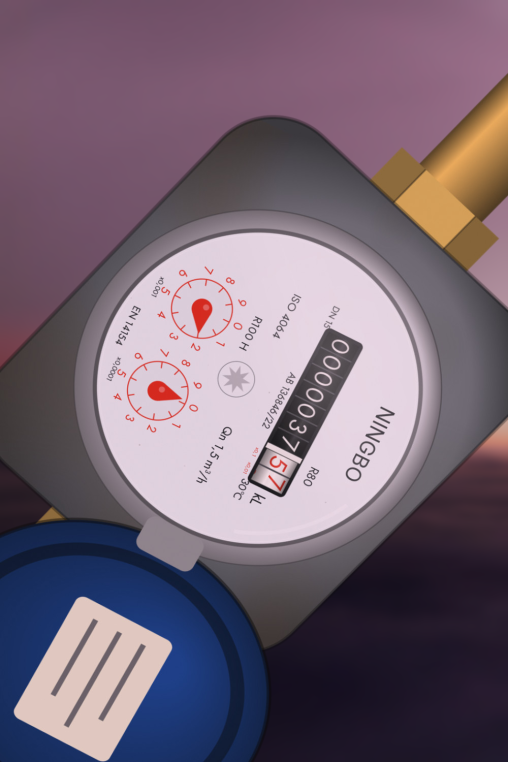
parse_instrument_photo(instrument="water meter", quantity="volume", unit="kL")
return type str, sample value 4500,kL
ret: 37.5719,kL
